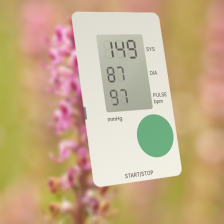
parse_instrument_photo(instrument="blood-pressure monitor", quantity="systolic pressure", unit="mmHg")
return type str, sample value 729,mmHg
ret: 149,mmHg
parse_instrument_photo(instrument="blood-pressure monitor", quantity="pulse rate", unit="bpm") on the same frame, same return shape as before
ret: 97,bpm
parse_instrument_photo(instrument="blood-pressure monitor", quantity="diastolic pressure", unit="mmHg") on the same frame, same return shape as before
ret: 87,mmHg
